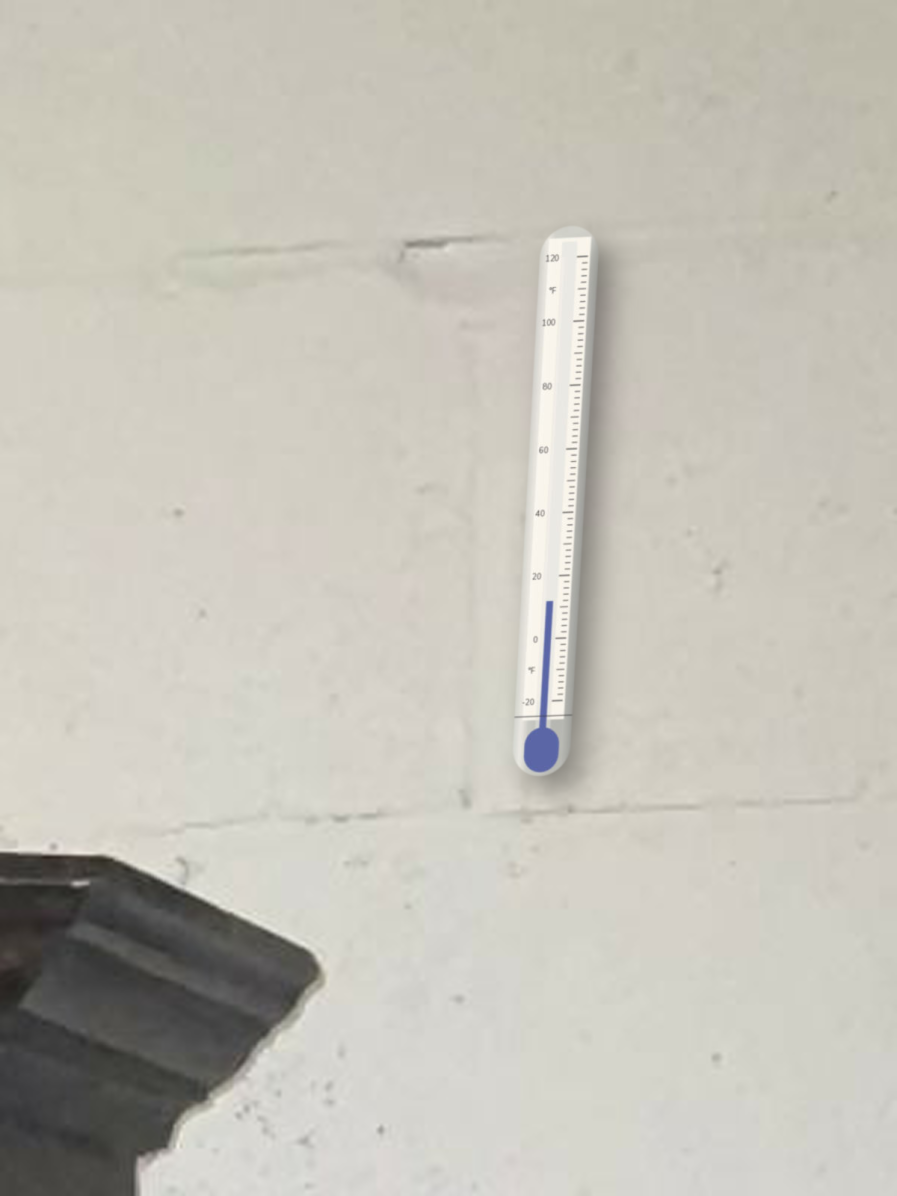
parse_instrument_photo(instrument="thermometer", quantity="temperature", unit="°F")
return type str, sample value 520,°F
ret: 12,°F
